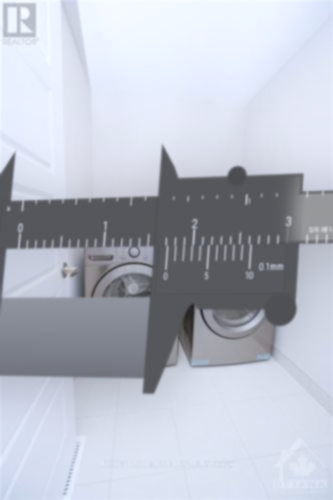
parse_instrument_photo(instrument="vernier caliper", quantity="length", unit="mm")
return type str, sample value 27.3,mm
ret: 17.2,mm
